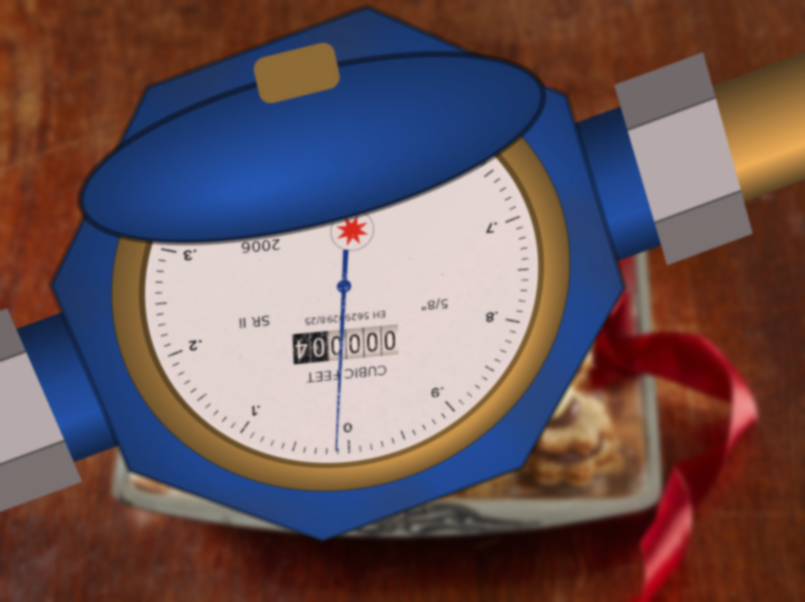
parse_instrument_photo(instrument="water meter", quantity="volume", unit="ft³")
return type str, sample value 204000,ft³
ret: 4.01,ft³
